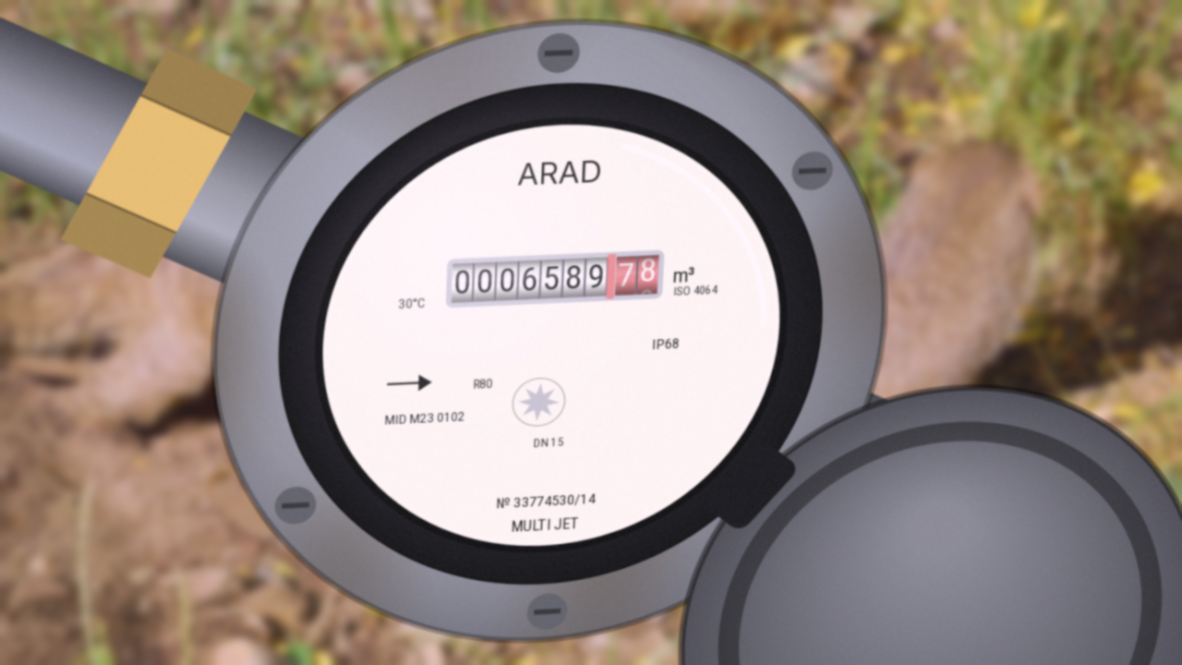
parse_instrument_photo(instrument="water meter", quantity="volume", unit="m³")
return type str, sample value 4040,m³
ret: 6589.78,m³
